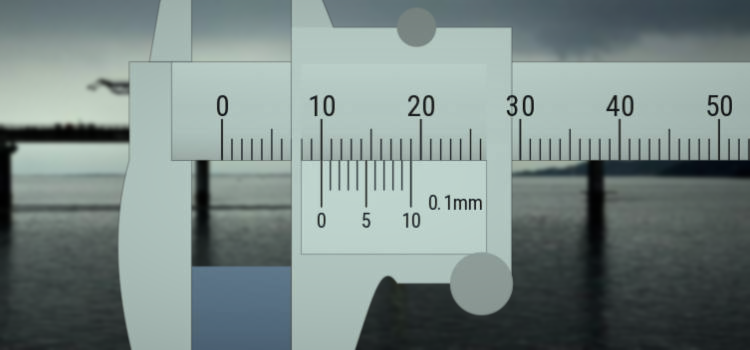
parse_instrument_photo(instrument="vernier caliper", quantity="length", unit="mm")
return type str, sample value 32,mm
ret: 10.0,mm
